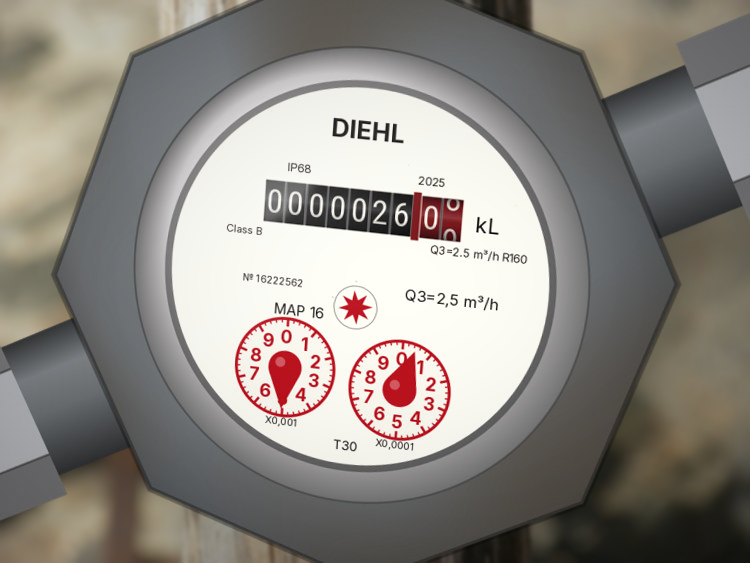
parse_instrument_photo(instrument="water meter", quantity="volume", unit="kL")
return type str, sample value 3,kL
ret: 26.0850,kL
